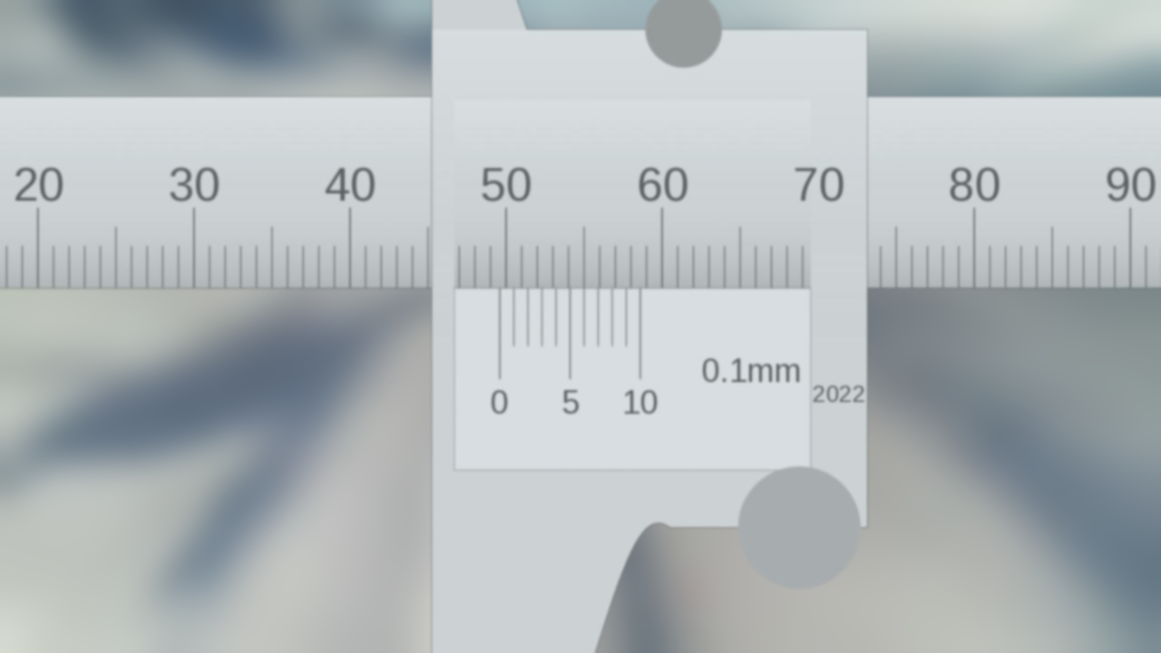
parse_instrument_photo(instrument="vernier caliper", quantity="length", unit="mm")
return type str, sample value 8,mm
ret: 49.6,mm
